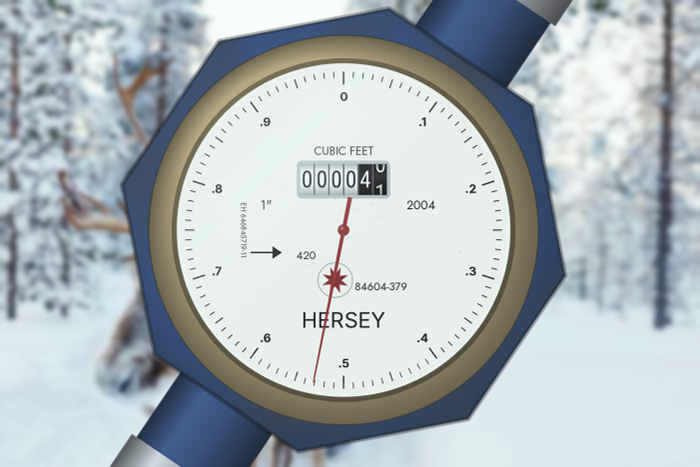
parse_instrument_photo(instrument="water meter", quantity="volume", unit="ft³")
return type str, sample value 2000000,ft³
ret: 40.53,ft³
